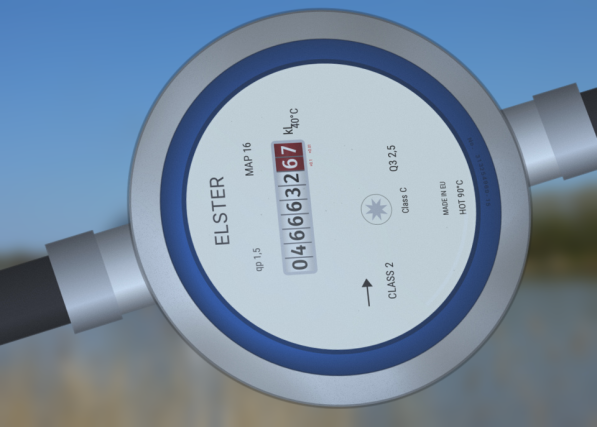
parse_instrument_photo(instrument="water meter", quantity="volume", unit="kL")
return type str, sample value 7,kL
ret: 466632.67,kL
